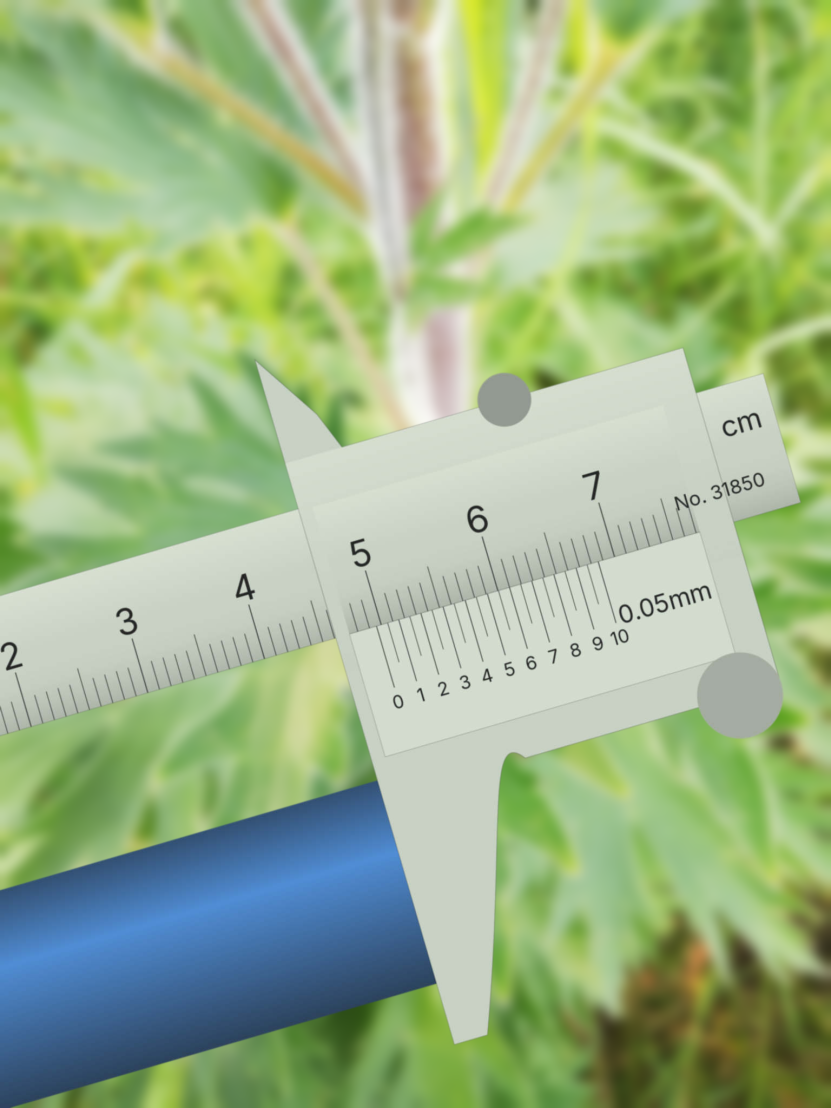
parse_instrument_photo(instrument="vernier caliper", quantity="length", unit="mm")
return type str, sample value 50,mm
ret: 49.6,mm
